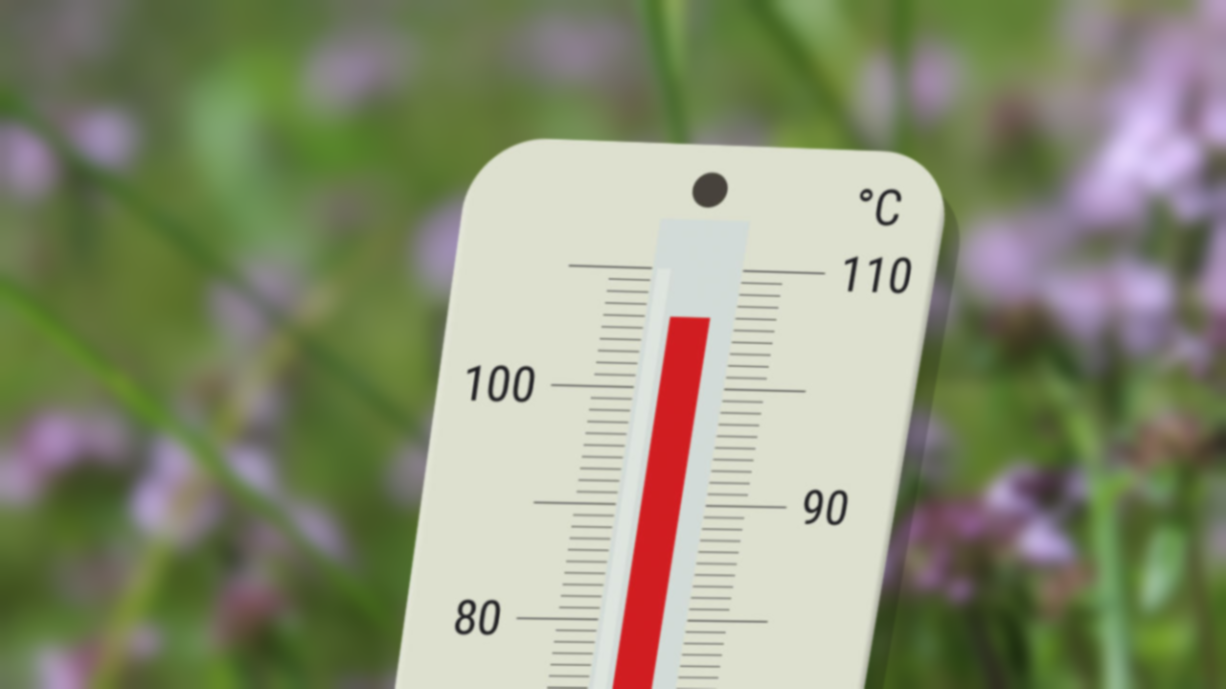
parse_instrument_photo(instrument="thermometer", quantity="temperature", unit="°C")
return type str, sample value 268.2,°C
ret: 106,°C
